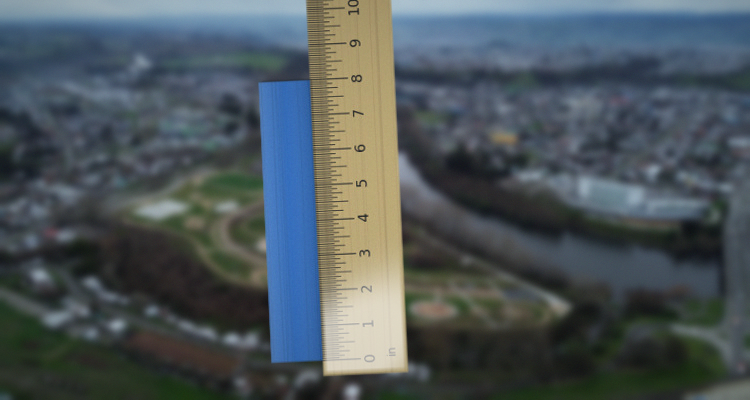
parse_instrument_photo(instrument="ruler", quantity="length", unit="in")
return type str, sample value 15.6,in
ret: 8,in
